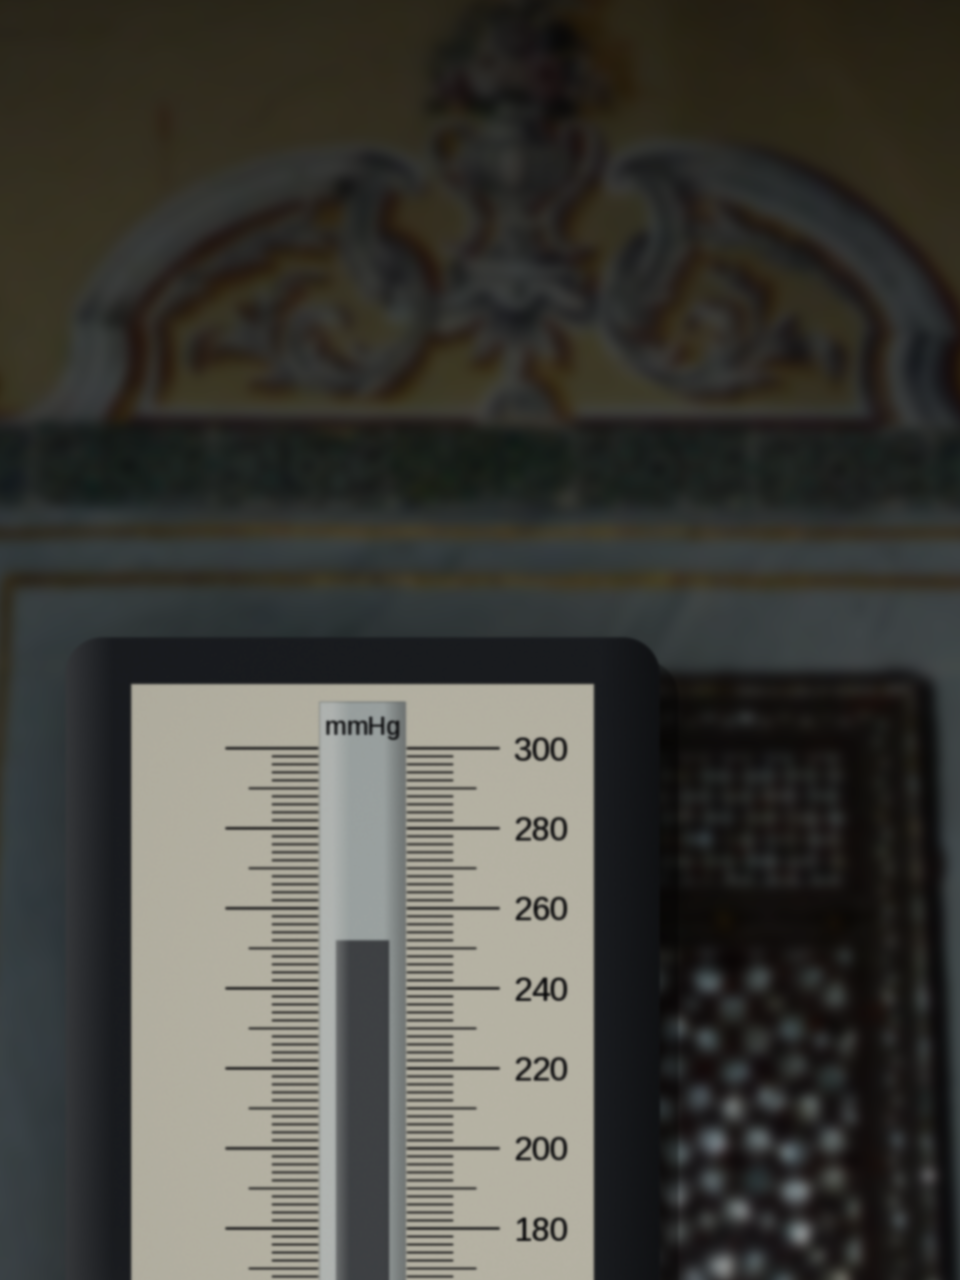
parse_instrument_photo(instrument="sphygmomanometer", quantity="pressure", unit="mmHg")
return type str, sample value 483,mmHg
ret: 252,mmHg
